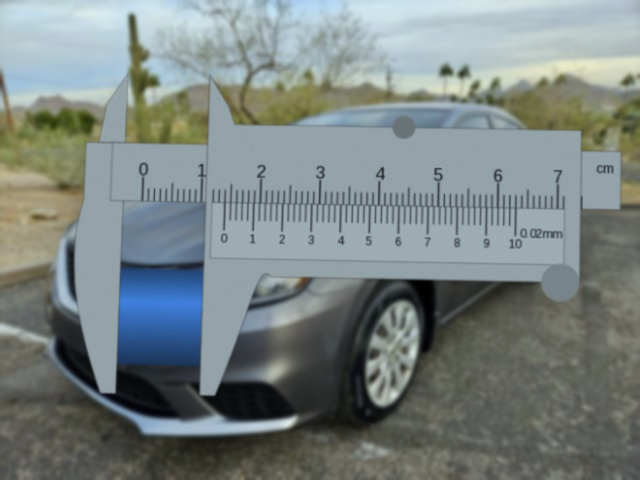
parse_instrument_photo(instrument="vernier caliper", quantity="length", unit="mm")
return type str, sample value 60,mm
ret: 14.0,mm
